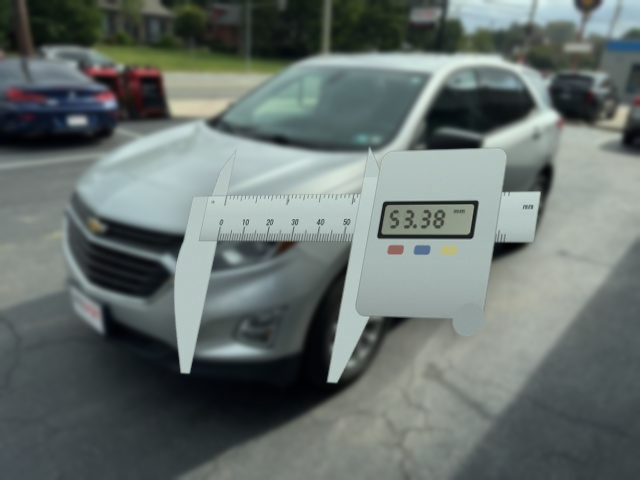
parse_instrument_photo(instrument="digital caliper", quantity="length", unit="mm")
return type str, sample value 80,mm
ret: 53.38,mm
